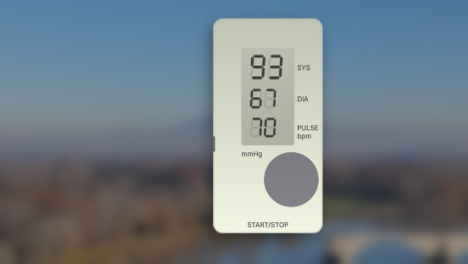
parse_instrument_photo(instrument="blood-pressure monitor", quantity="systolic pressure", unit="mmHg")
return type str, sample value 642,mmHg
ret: 93,mmHg
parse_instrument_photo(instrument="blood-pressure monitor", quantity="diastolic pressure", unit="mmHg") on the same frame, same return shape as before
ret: 67,mmHg
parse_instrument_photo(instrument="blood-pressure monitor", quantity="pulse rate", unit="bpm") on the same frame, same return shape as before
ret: 70,bpm
